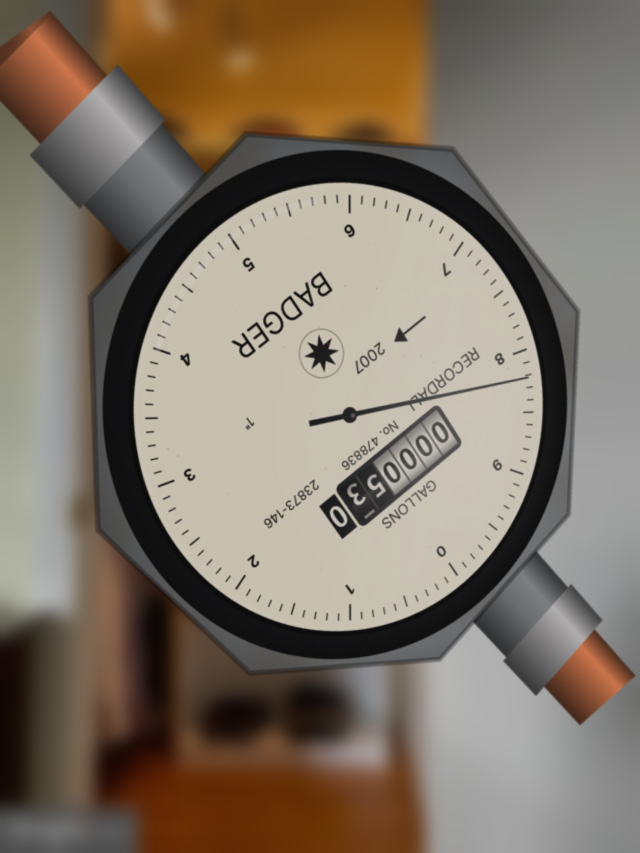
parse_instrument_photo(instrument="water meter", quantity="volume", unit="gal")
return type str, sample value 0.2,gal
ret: 528.2,gal
